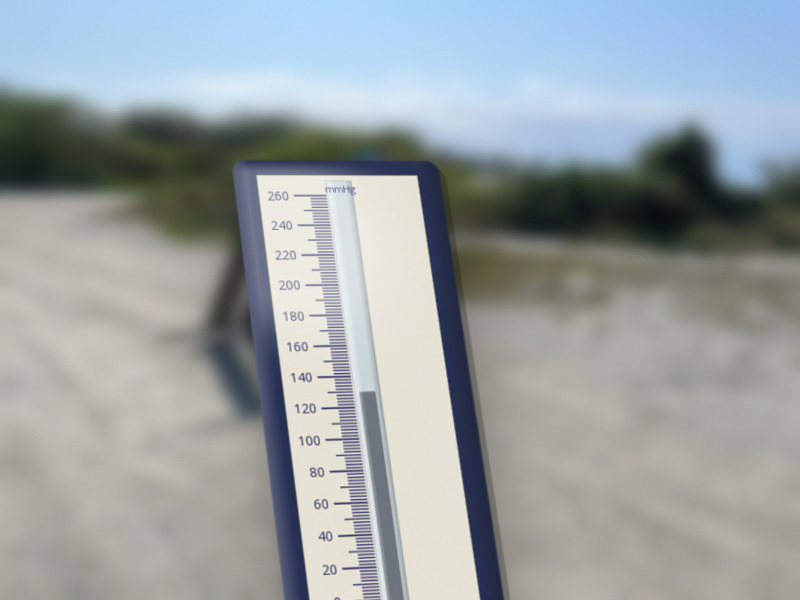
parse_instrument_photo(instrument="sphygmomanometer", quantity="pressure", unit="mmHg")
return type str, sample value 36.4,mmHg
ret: 130,mmHg
